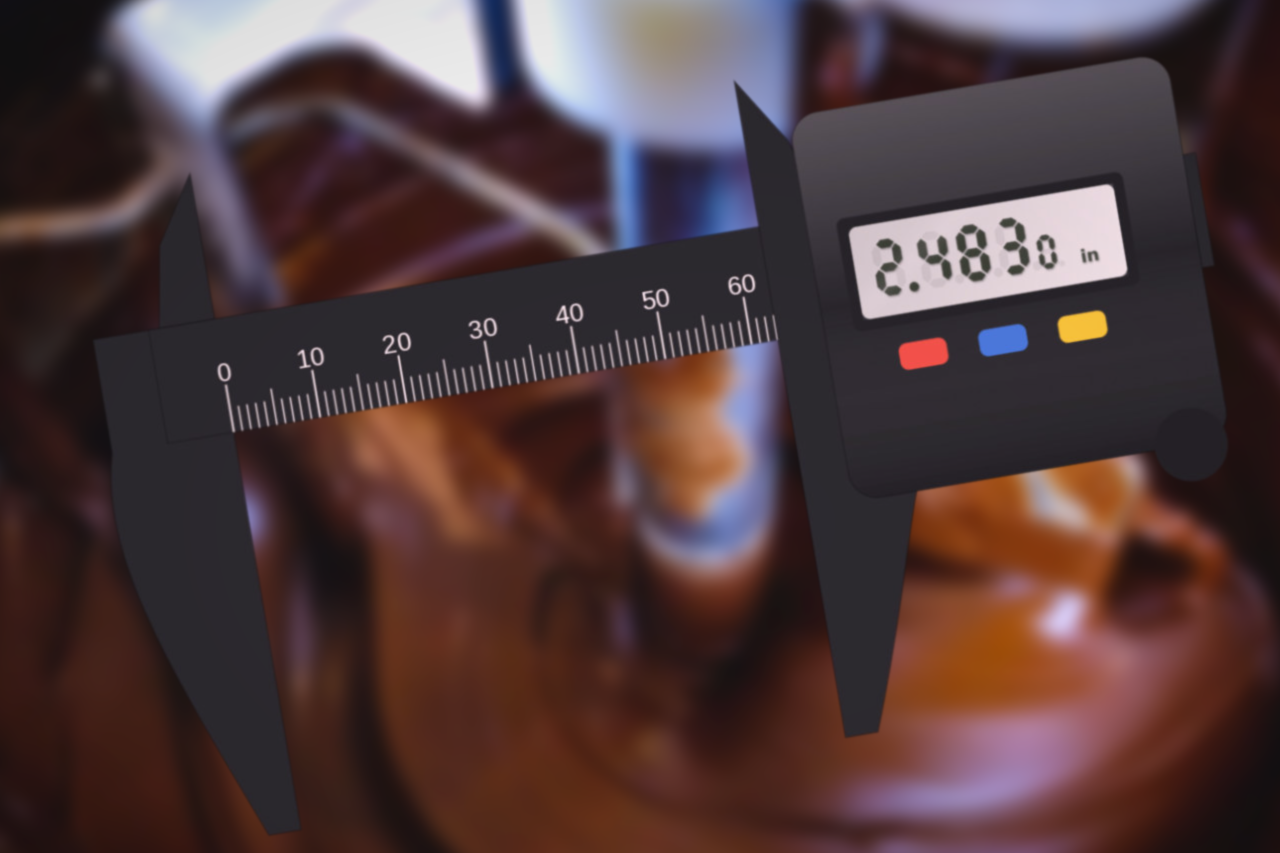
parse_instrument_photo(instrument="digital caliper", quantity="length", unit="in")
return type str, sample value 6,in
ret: 2.4830,in
